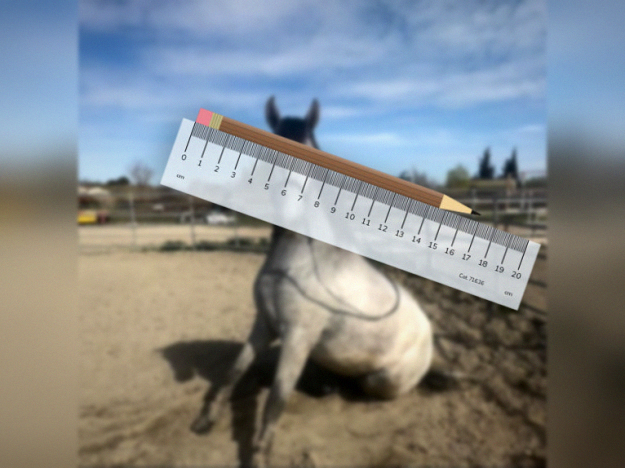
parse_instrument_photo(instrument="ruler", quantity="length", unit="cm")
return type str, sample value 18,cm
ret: 17,cm
